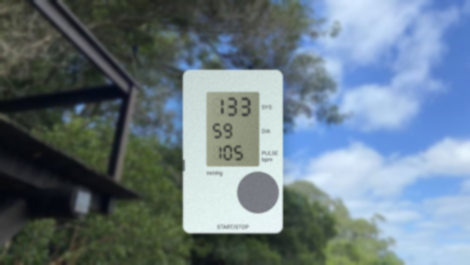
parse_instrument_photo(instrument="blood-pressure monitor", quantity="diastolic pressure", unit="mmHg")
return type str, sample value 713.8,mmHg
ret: 59,mmHg
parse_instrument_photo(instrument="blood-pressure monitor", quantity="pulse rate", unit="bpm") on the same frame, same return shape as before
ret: 105,bpm
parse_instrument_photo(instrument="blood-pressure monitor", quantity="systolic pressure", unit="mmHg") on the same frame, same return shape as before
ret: 133,mmHg
